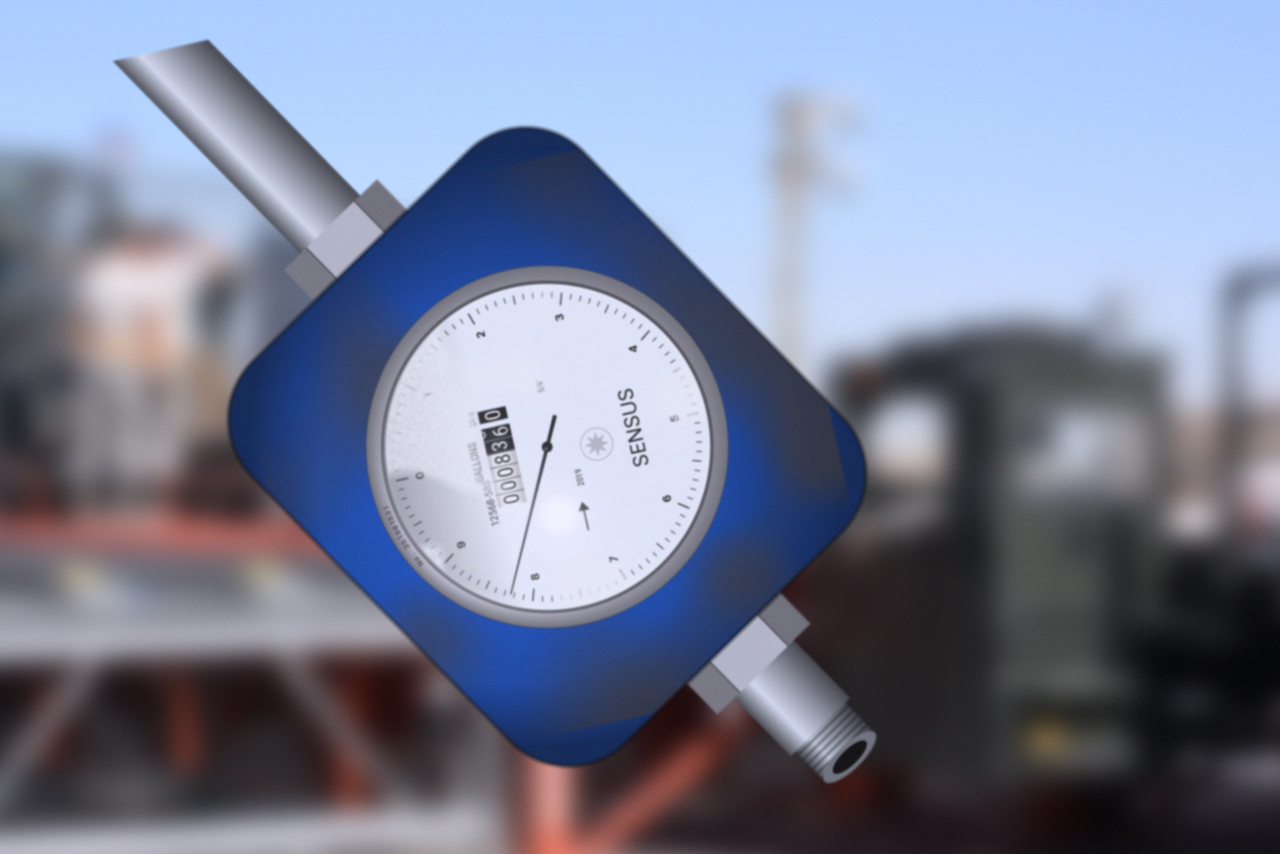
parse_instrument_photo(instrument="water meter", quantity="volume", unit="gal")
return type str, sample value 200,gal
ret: 8358.2,gal
